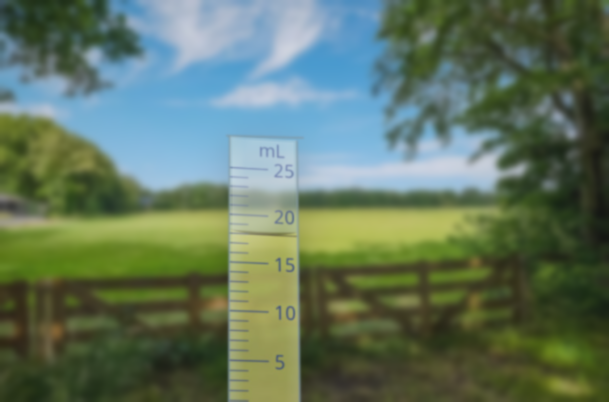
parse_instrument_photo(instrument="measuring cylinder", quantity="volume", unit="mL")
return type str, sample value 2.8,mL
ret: 18,mL
